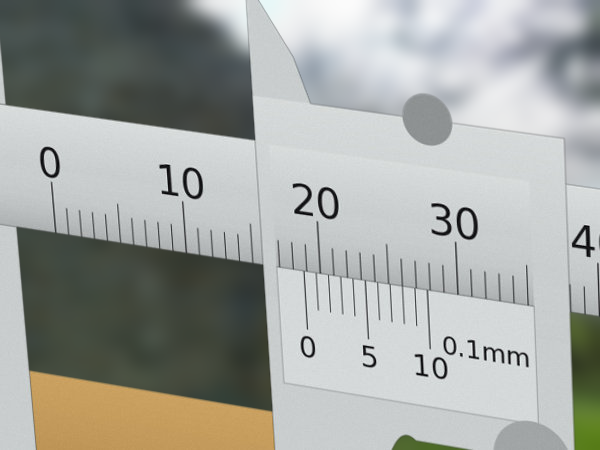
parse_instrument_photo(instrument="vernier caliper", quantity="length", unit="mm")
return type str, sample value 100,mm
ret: 18.8,mm
